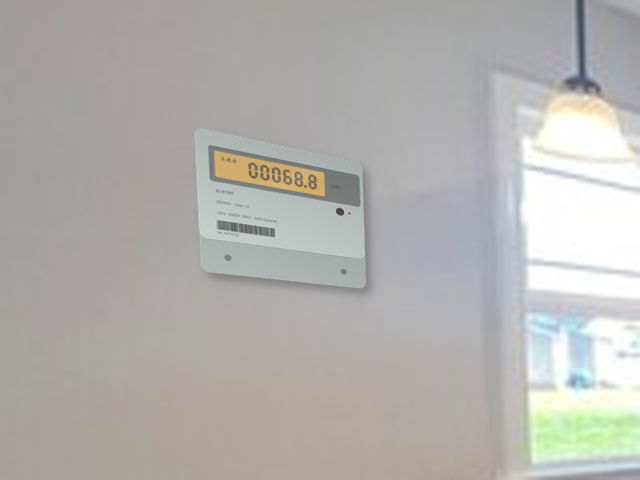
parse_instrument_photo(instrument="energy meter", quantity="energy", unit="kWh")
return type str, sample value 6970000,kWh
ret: 68.8,kWh
